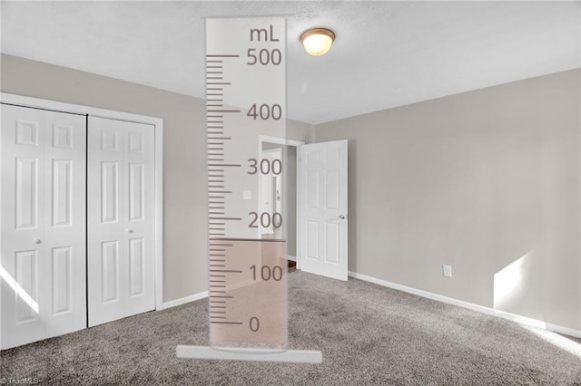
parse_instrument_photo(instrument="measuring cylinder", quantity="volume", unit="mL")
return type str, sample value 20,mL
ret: 160,mL
